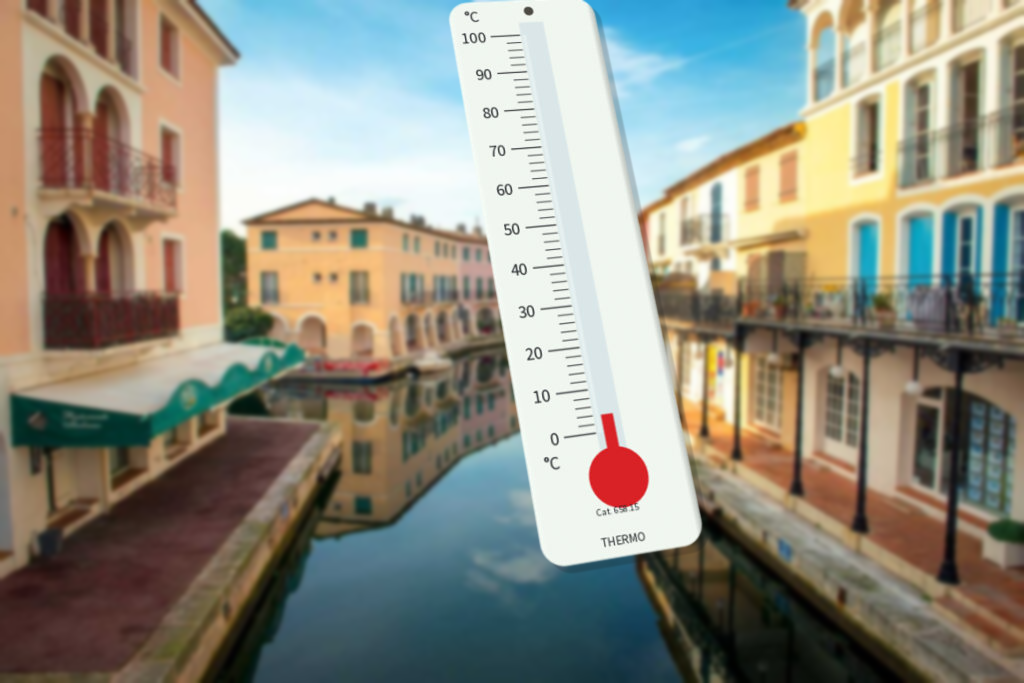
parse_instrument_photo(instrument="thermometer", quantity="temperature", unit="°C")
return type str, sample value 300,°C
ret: 4,°C
